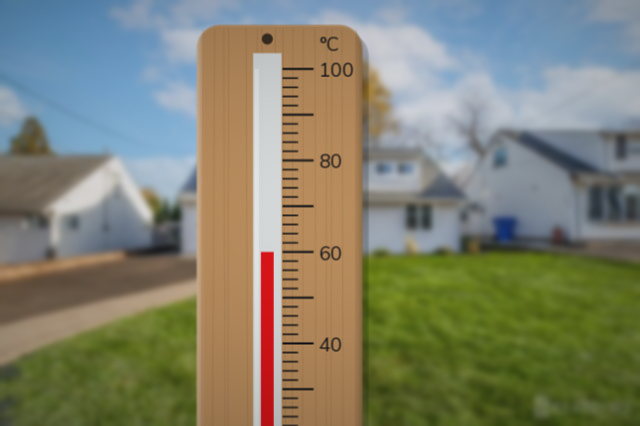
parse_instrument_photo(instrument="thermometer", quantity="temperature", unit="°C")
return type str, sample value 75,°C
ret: 60,°C
